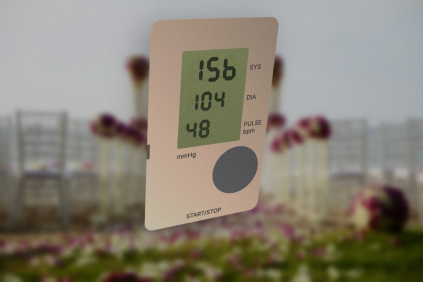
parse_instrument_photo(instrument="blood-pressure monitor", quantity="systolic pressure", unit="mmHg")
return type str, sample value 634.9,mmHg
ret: 156,mmHg
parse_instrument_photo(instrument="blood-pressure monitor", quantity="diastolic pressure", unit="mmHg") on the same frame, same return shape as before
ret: 104,mmHg
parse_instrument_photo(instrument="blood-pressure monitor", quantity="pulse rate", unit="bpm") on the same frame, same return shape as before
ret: 48,bpm
